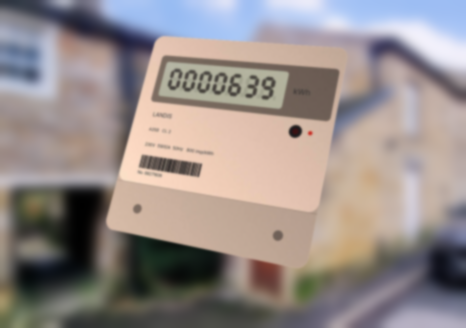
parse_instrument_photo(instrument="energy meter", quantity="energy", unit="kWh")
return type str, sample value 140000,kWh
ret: 639,kWh
